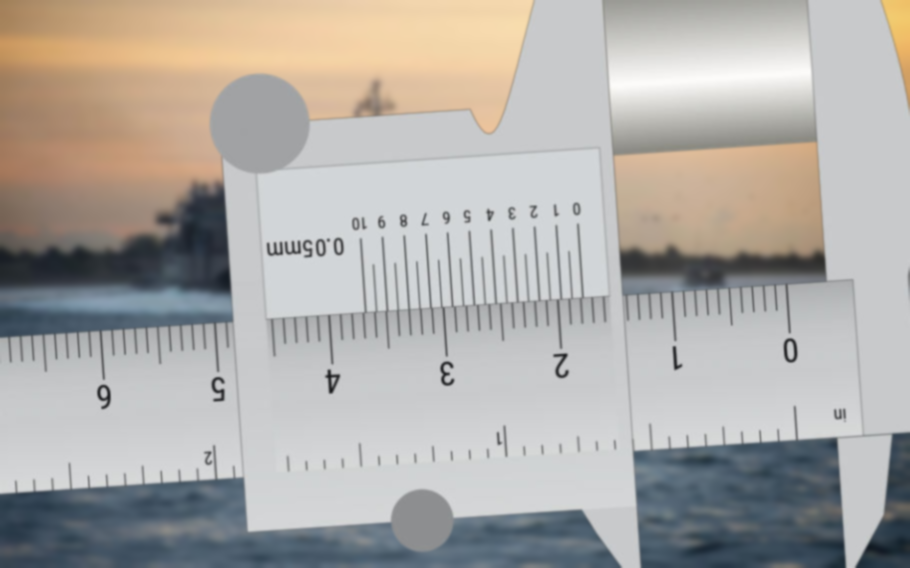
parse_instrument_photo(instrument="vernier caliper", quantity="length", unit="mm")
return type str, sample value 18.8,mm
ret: 17.8,mm
